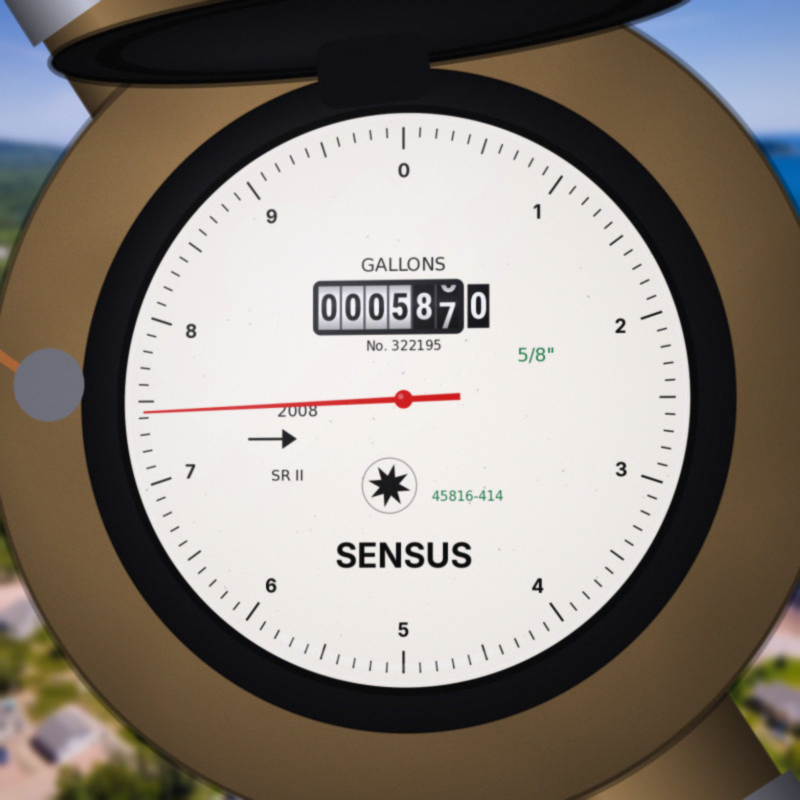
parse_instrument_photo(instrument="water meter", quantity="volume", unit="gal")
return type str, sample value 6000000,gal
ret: 5867.4,gal
